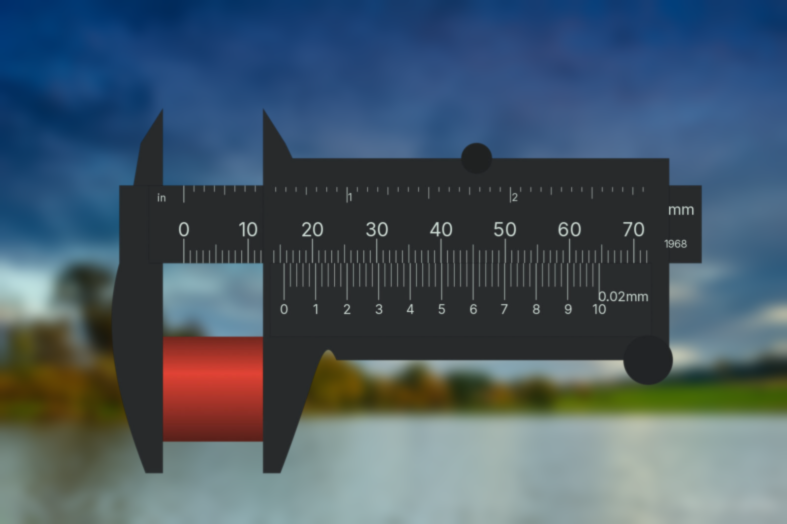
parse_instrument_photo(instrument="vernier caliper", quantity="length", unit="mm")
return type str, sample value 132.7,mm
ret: 15.6,mm
